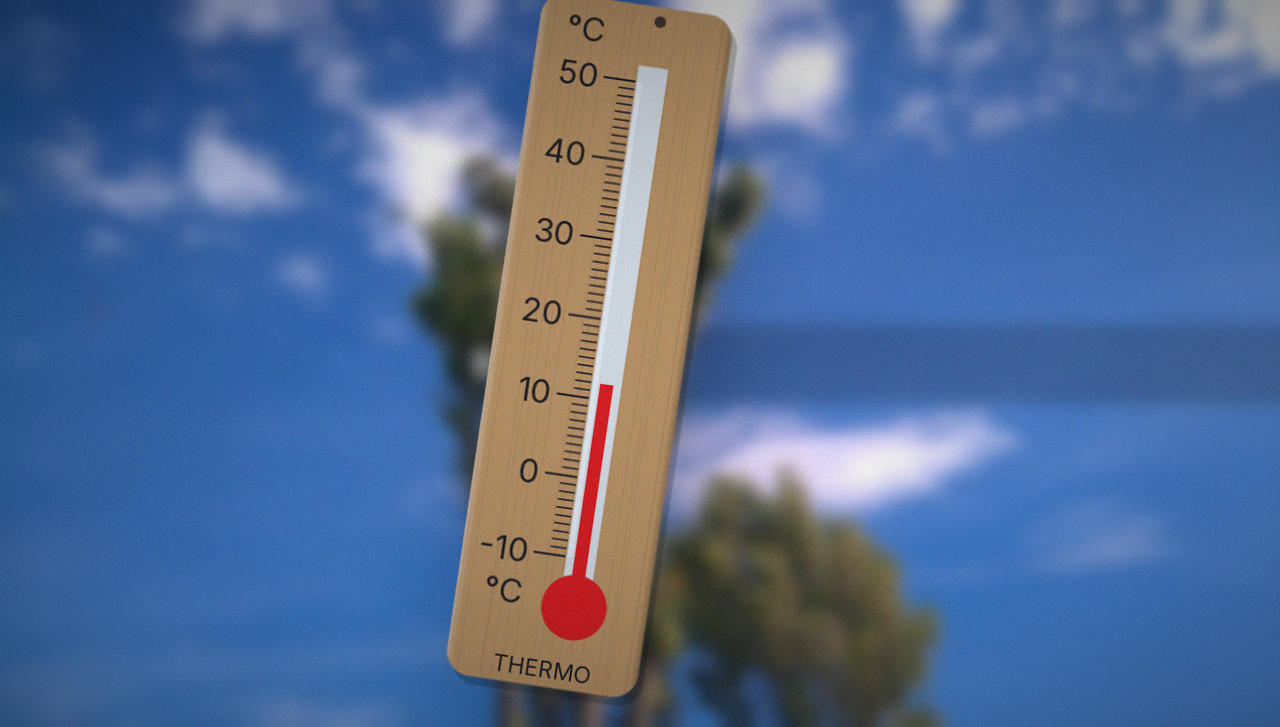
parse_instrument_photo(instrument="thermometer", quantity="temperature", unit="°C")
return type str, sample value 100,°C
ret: 12,°C
